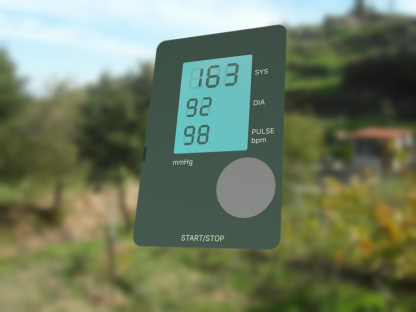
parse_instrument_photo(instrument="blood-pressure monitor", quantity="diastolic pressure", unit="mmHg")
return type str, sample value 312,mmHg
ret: 92,mmHg
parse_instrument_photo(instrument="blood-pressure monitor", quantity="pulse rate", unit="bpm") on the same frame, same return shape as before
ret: 98,bpm
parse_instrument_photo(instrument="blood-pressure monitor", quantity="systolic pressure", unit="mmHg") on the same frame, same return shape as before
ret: 163,mmHg
